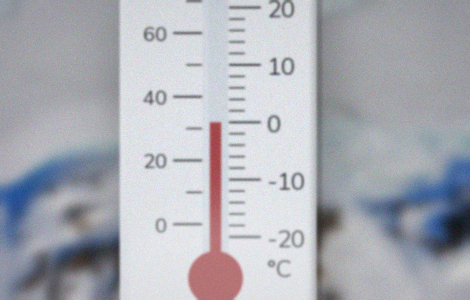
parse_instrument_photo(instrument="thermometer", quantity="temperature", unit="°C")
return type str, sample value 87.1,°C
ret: 0,°C
